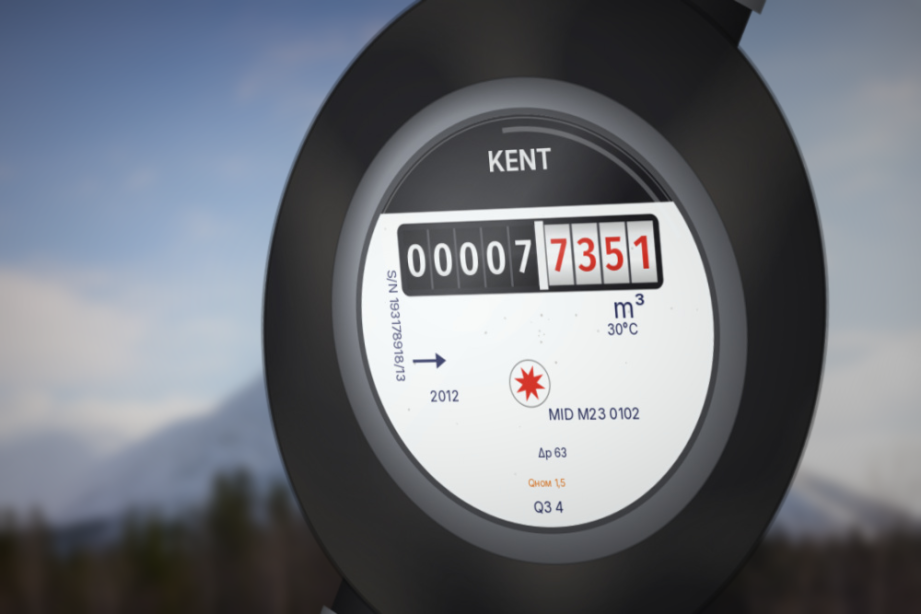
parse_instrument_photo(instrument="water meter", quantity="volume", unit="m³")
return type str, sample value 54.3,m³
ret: 7.7351,m³
